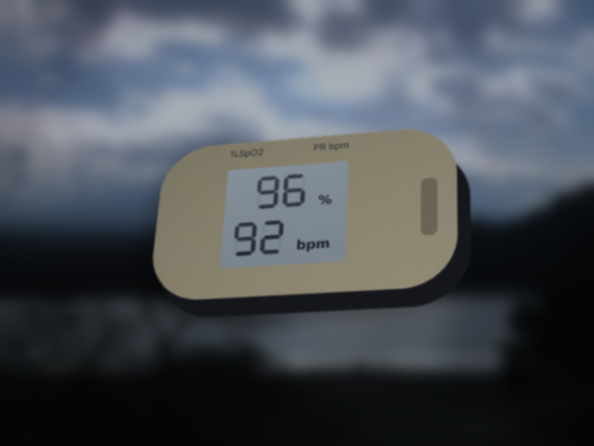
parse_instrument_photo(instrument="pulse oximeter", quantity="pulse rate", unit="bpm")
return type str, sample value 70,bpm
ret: 92,bpm
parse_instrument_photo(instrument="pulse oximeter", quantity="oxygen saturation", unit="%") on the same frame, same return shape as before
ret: 96,%
